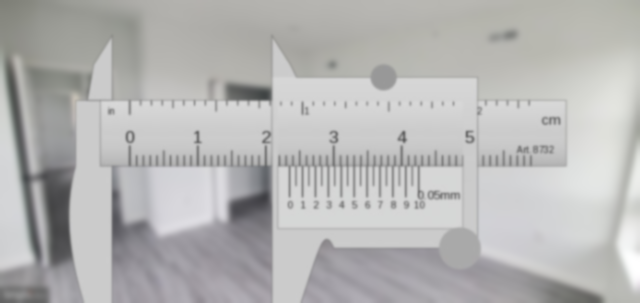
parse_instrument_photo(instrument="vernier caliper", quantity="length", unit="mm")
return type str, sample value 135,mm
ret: 23.5,mm
